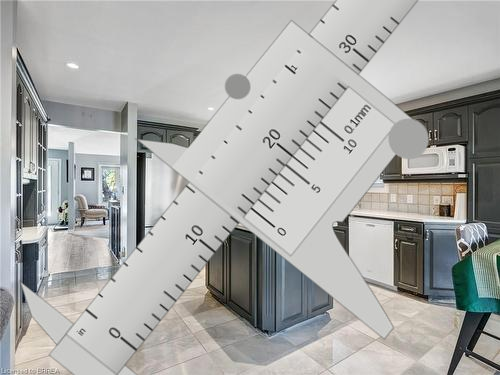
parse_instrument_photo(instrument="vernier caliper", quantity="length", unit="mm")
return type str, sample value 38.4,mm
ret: 14.6,mm
